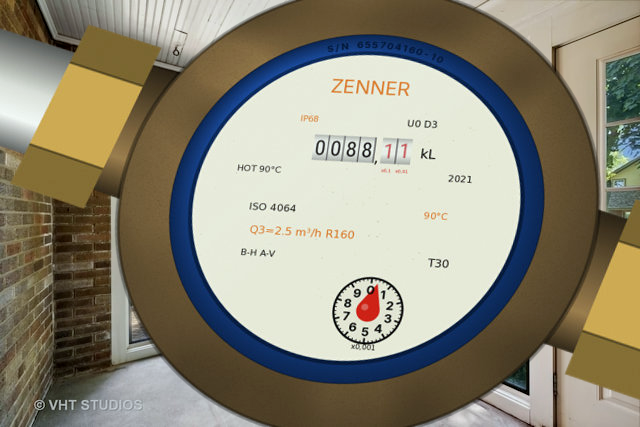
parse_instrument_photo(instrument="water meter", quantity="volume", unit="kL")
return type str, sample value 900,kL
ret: 88.110,kL
